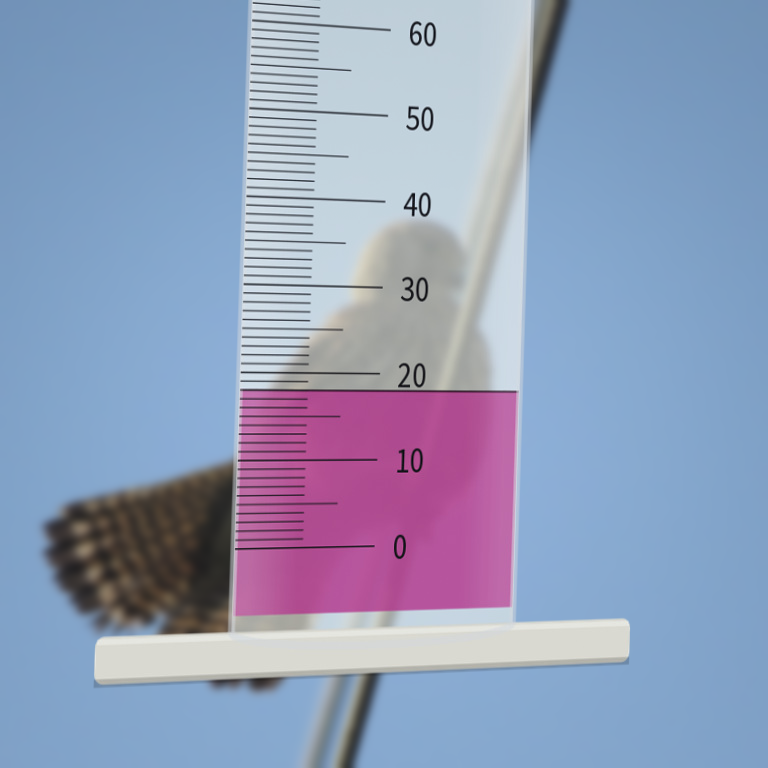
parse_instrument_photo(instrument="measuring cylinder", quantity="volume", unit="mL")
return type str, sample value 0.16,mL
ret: 18,mL
